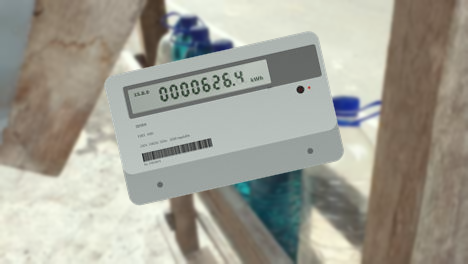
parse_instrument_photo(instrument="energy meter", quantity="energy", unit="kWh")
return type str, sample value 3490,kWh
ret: 626.4,kWh
